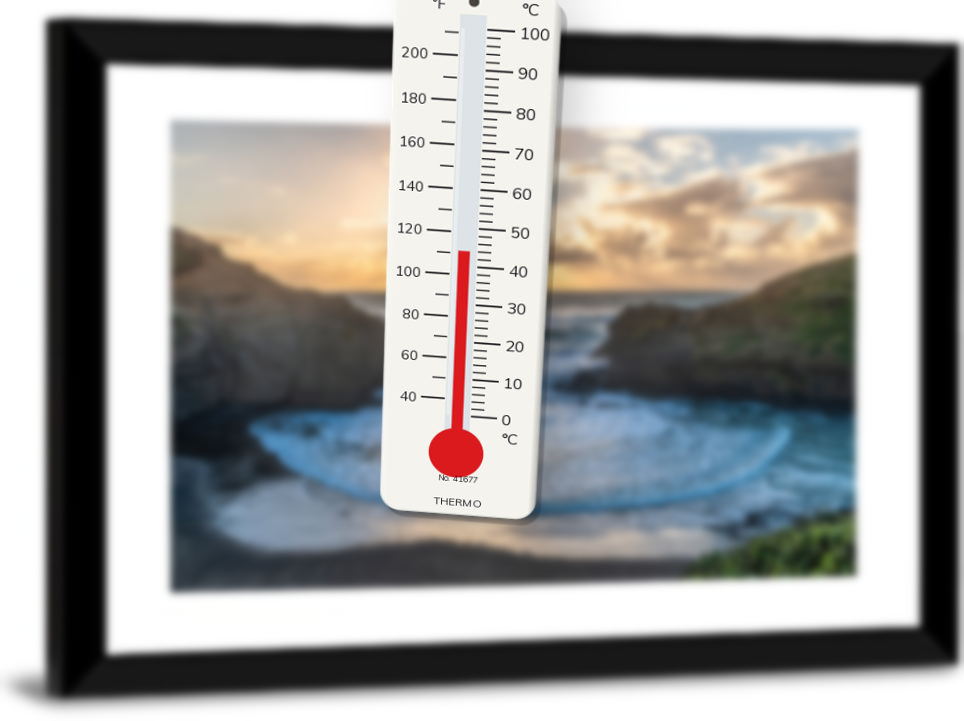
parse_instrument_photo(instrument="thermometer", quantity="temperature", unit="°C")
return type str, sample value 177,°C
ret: 44,°C
